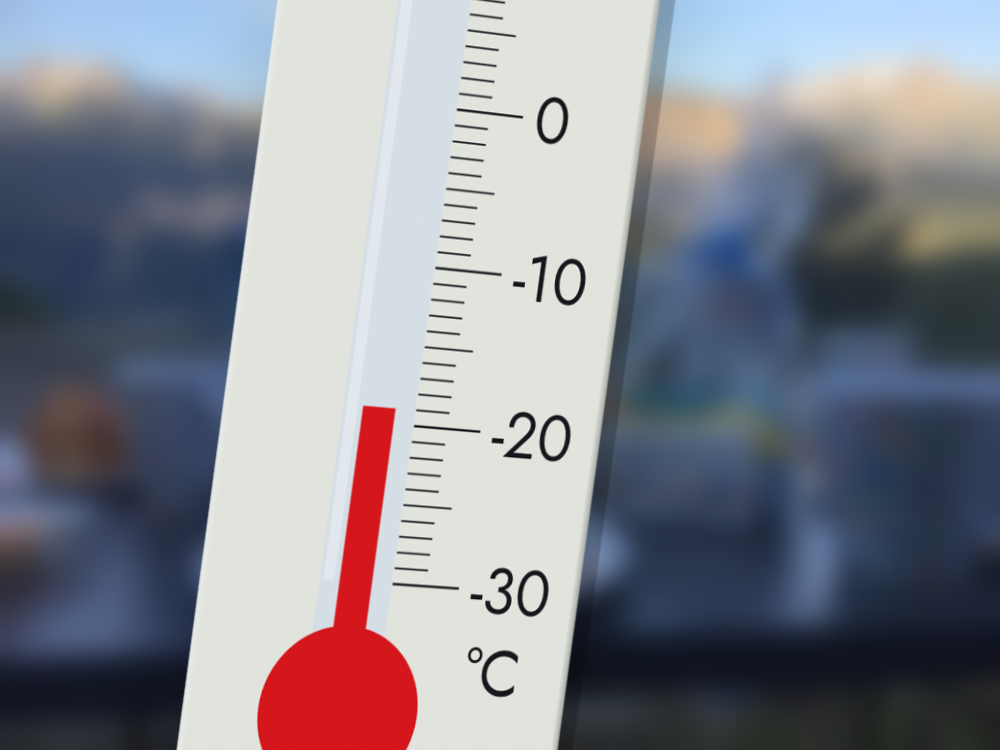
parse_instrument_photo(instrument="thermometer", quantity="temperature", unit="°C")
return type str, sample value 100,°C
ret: -19,°C
